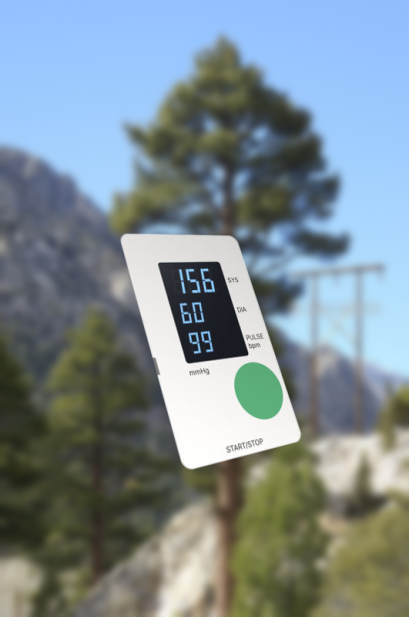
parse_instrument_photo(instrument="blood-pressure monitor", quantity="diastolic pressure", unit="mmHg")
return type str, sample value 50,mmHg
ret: 60,mmHg
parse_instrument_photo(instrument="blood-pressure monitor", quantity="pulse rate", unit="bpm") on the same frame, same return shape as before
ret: 99,bpm
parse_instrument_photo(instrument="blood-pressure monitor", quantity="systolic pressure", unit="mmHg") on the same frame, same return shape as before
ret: 156,mmHg
